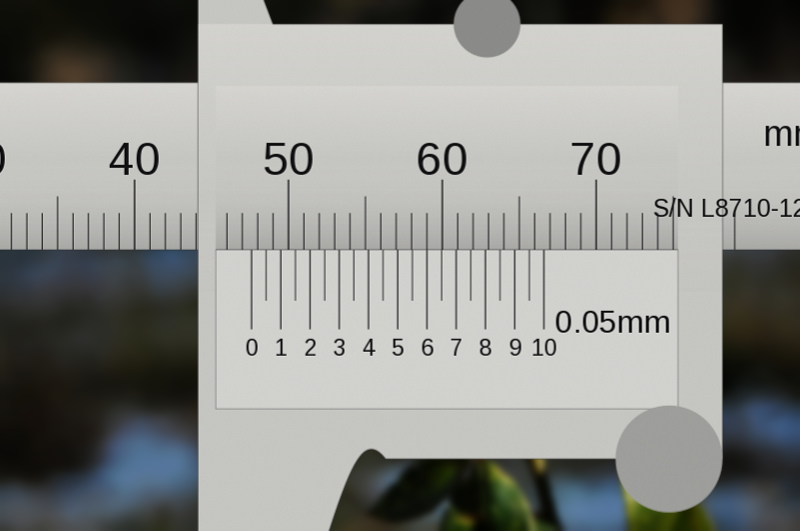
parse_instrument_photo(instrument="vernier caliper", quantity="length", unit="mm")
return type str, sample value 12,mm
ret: 47.6,mm
